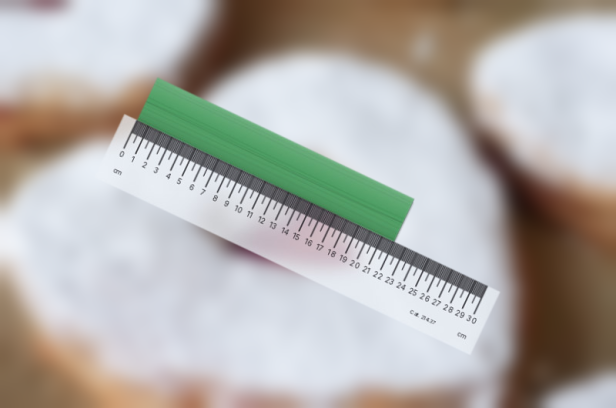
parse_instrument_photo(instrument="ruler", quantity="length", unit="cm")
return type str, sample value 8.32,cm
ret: 22,cm
